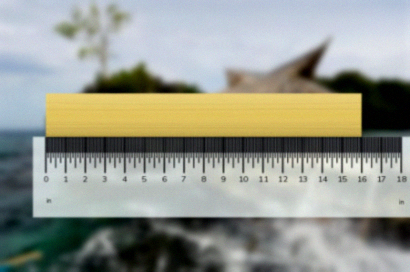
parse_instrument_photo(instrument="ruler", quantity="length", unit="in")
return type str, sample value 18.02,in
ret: 16,in
